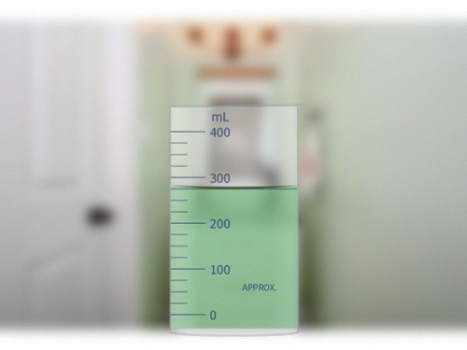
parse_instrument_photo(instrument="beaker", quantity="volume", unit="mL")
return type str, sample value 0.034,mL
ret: 275,mL
